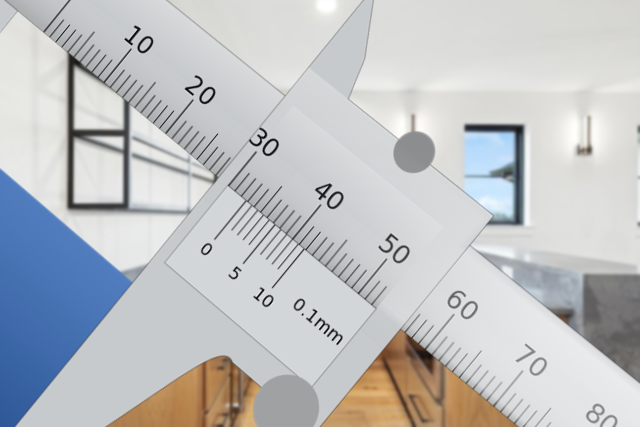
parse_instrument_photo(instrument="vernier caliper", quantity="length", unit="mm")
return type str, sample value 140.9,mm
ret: 32.8,mm
